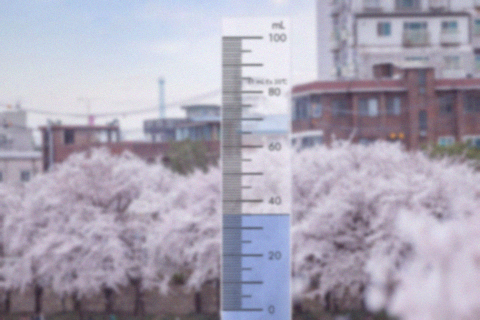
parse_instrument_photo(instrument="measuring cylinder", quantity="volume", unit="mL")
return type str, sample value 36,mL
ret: 35,mL
